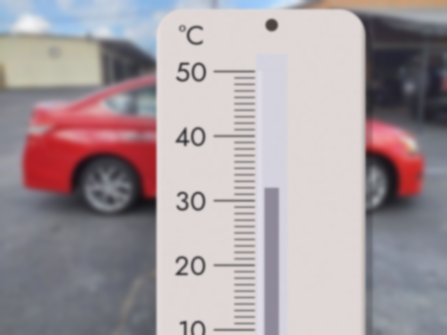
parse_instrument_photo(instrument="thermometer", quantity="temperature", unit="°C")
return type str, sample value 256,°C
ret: 32,°C
